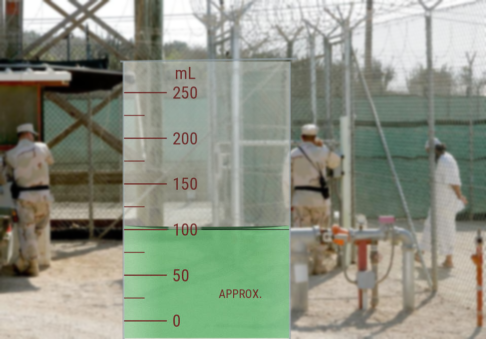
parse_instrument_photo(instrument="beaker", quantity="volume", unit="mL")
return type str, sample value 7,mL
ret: 100,mL
